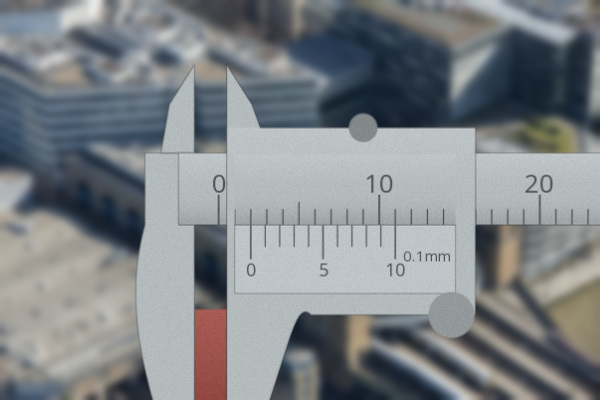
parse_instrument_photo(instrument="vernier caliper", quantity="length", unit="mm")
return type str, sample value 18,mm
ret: 2.0,mm
